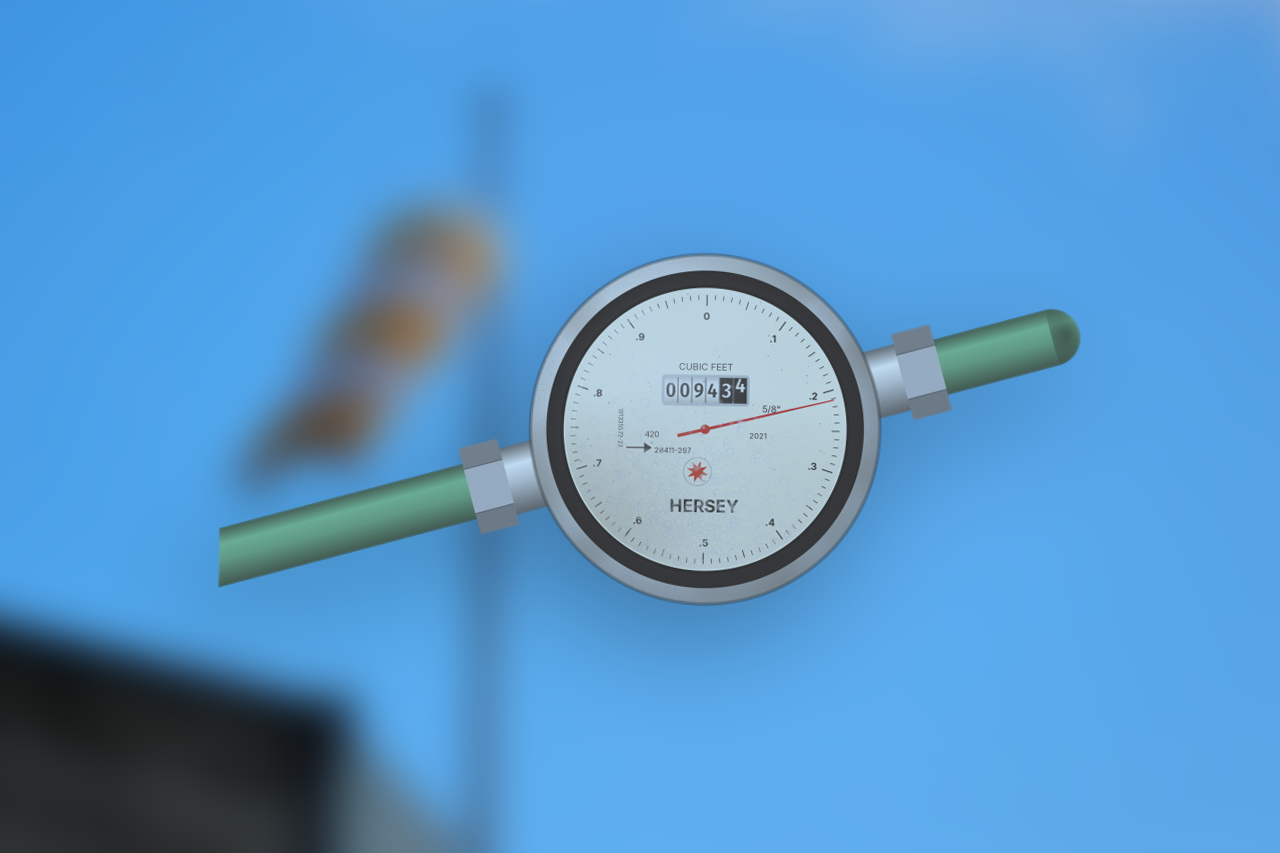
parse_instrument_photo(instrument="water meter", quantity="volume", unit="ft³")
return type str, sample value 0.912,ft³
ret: 9434.21,ft³
